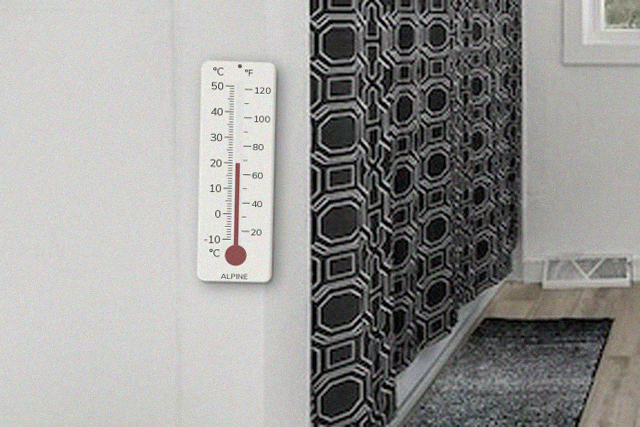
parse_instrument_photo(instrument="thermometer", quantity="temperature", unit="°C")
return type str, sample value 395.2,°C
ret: 20,°C
